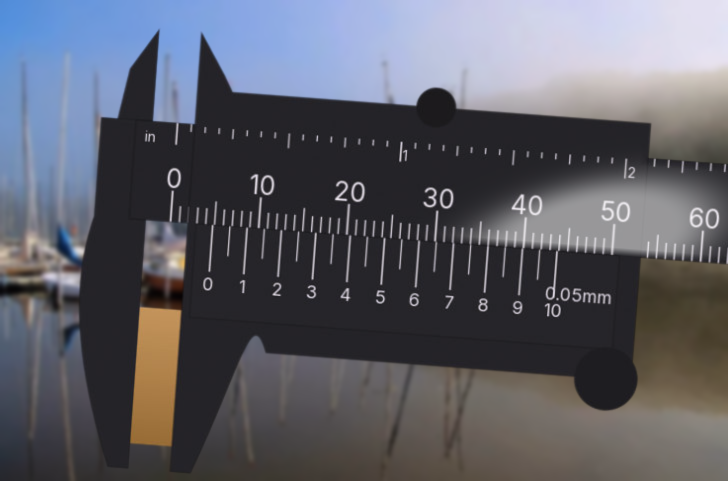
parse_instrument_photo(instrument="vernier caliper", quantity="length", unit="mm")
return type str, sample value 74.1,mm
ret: 4.8,mm
